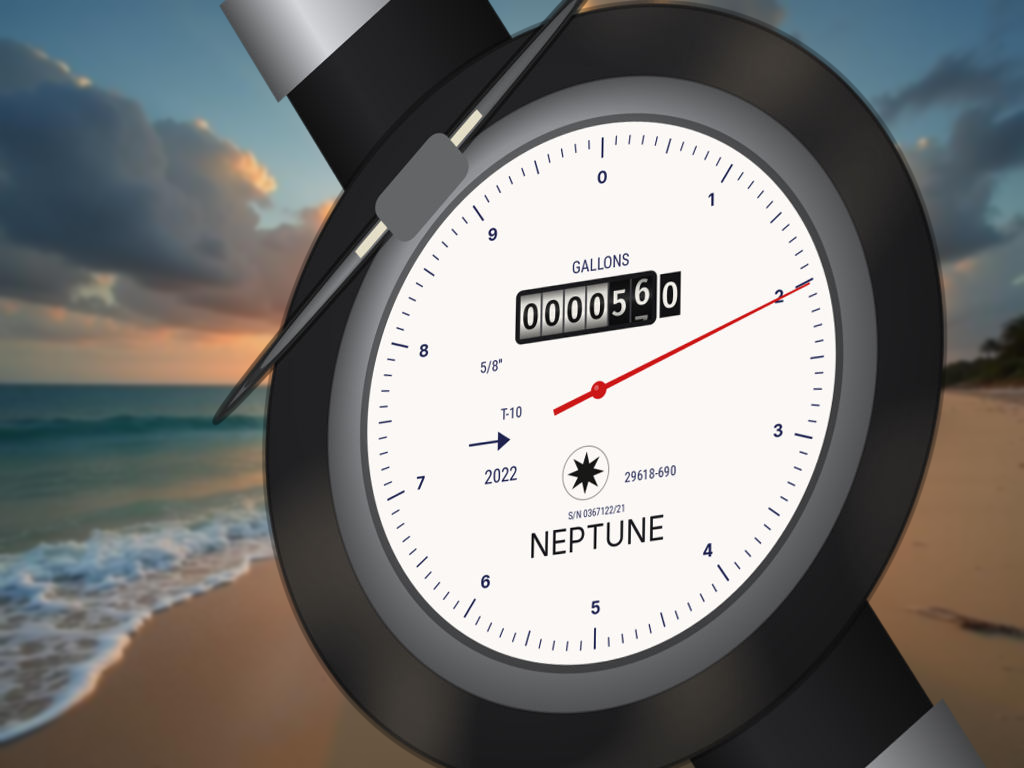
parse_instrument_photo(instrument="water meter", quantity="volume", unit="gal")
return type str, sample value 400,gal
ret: 562.0,gal
